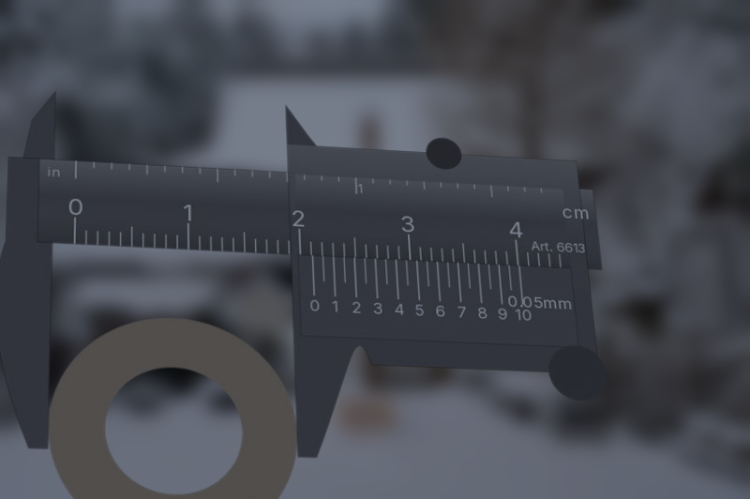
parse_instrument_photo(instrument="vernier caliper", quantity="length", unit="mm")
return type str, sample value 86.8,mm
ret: 21.1,mm
